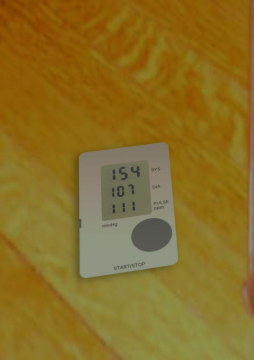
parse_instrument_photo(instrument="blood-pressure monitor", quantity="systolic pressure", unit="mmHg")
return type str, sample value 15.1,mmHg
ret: 154,mmHg
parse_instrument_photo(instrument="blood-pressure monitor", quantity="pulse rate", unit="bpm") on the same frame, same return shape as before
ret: 111,bpm
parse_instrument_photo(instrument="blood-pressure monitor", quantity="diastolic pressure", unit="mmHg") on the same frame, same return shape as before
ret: 107,mmHg
